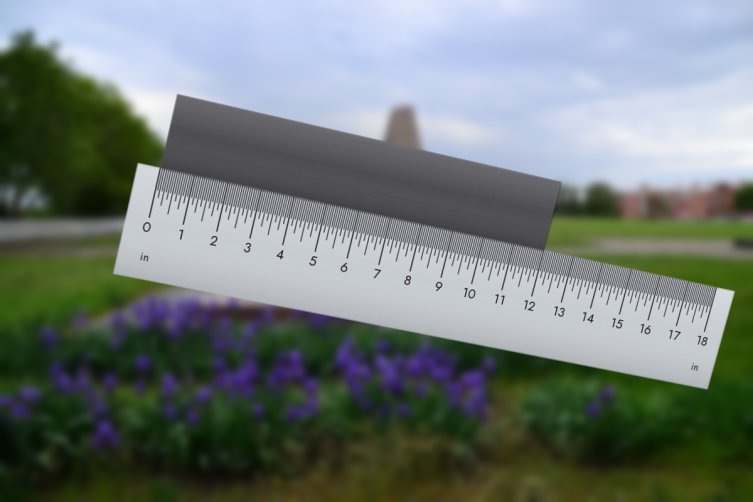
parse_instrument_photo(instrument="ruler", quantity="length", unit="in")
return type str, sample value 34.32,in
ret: 12,in
